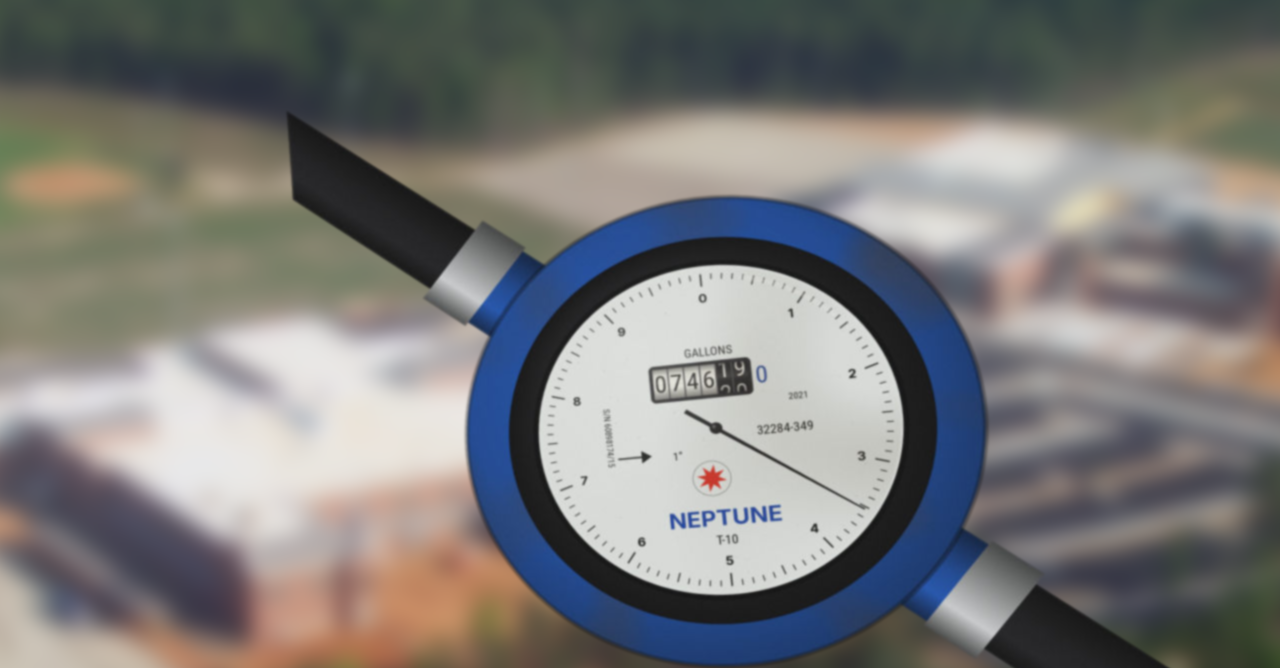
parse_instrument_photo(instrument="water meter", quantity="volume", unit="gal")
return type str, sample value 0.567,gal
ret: 746193.5,gal
